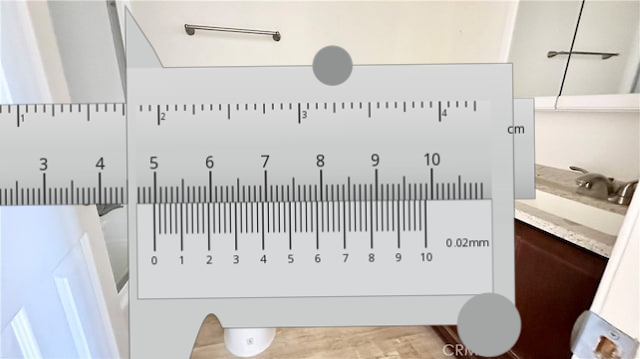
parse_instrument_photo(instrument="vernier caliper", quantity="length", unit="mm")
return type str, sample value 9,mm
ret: 49.8,mm
